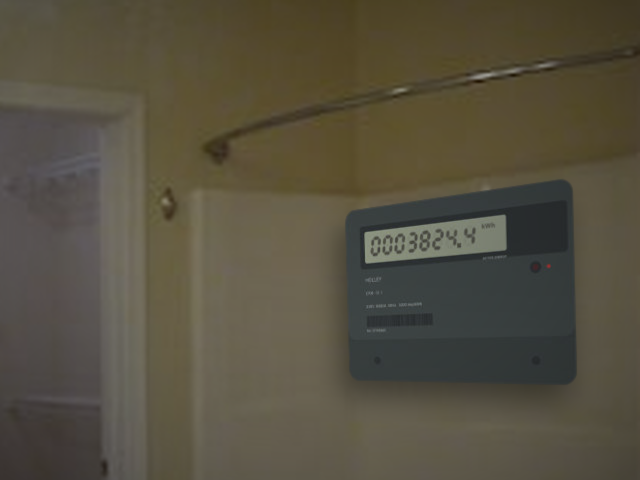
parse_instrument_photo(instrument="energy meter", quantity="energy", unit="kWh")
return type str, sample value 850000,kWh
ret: 3824.4,kWh
